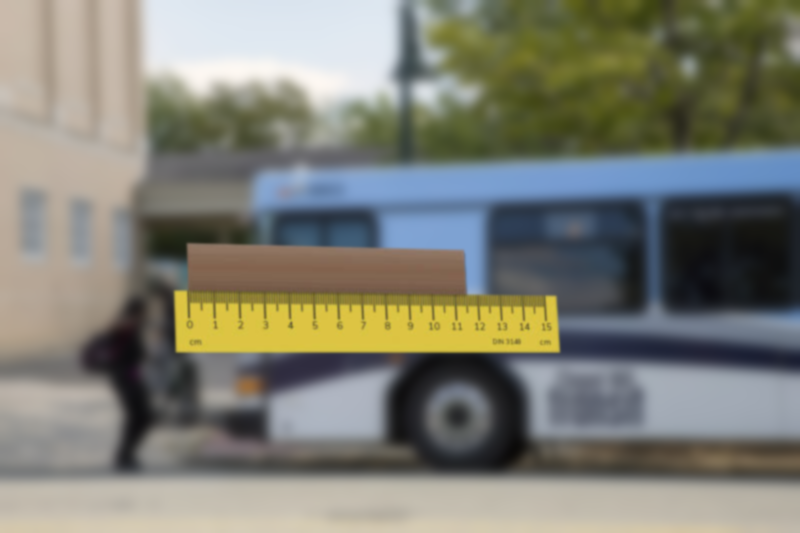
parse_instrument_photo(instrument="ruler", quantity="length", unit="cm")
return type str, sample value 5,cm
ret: 11.5,cm
